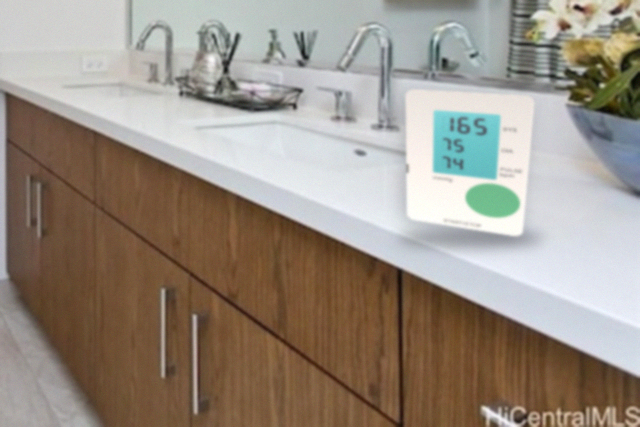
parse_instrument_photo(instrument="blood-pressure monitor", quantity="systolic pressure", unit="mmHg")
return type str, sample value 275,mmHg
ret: 165,mmHg
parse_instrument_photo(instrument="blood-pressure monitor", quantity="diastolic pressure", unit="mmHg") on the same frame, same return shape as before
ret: 75,mmHg
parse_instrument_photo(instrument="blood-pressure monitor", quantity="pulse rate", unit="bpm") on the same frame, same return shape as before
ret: 74,bpm
